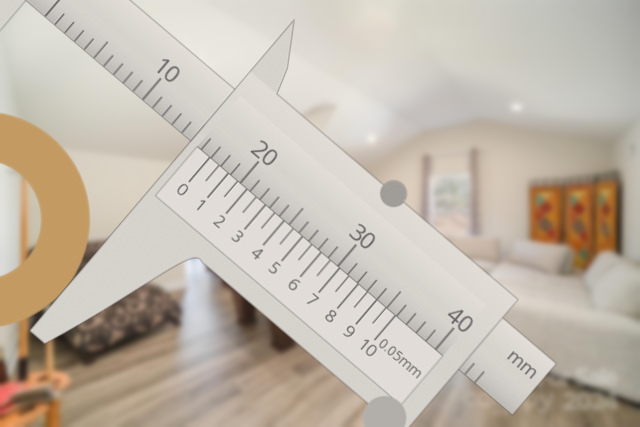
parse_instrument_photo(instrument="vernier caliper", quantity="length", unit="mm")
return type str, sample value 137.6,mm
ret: 16.9,mm
